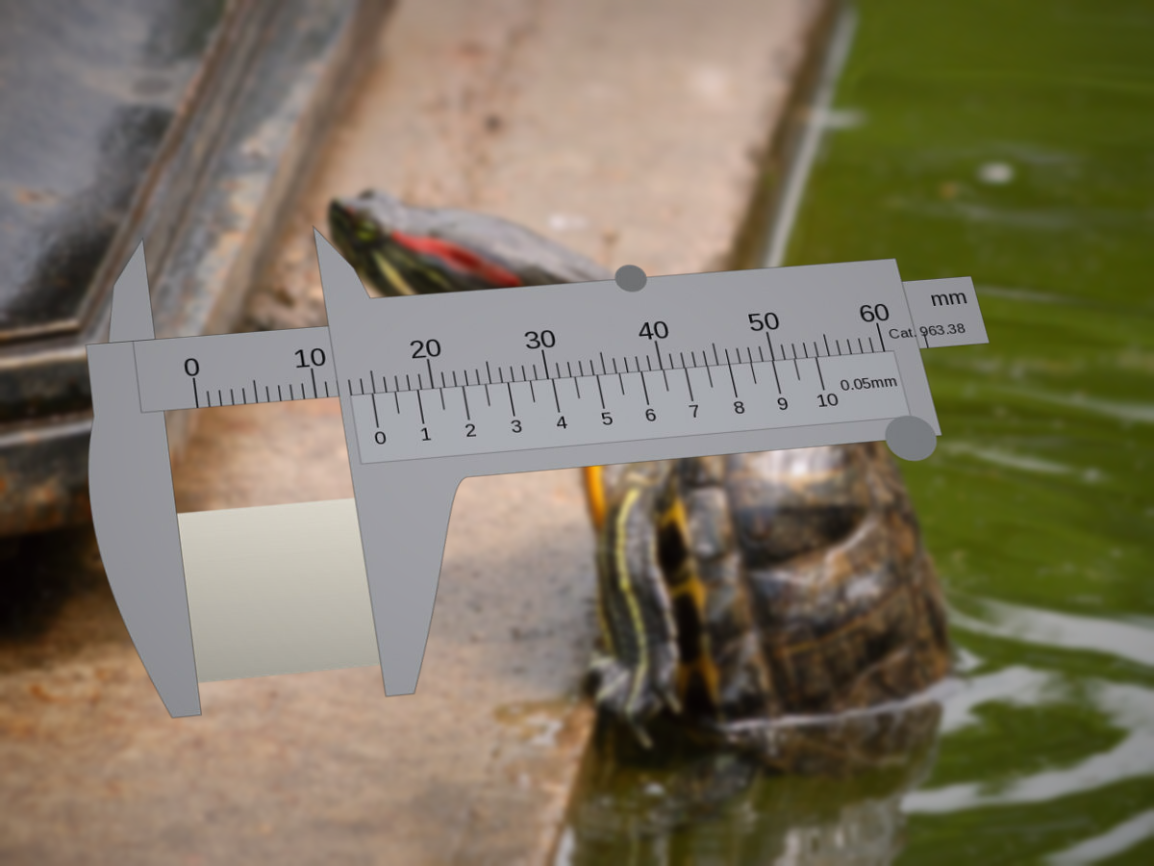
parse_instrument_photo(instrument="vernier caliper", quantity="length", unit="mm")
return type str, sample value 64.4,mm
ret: 14.8,mm
